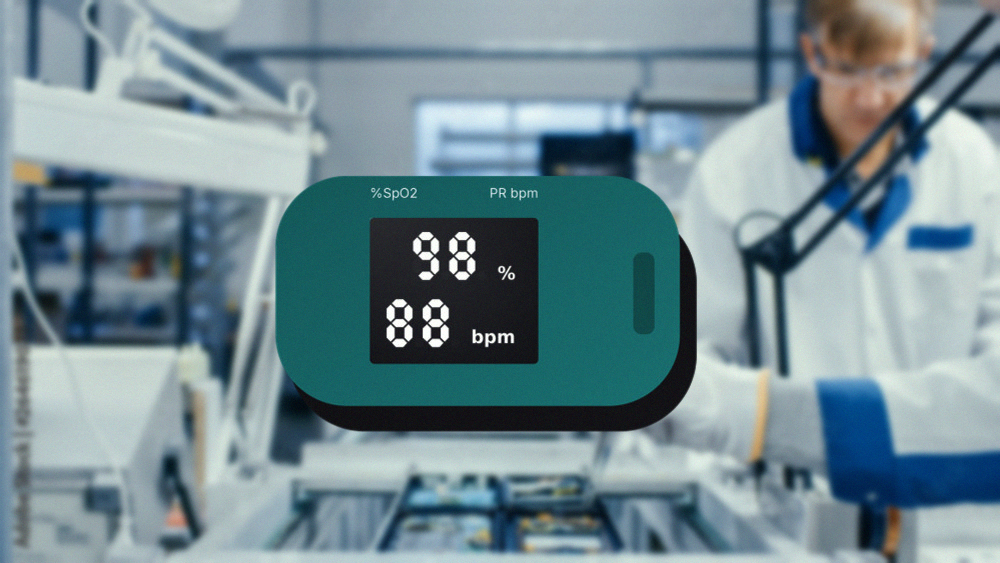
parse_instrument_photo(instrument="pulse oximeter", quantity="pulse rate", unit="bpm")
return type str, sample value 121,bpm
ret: 88,bpm
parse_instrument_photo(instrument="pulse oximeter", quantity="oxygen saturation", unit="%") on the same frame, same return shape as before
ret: 98,%
